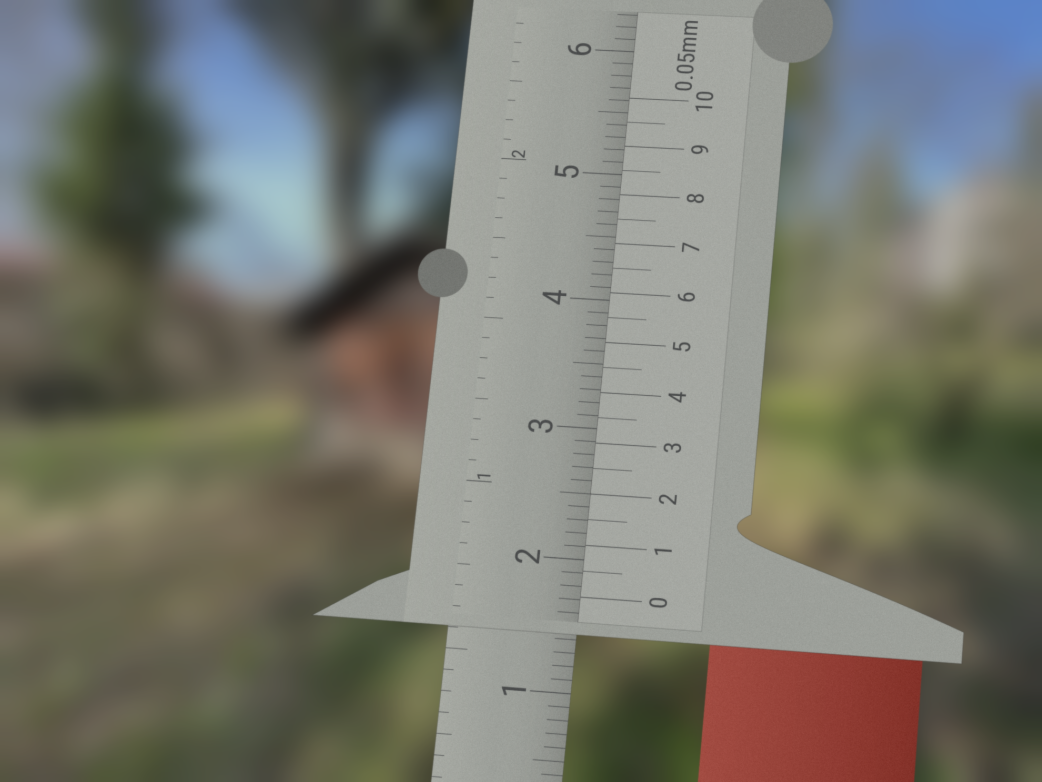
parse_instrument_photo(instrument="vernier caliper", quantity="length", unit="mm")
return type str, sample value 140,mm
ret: 17.2,mm
